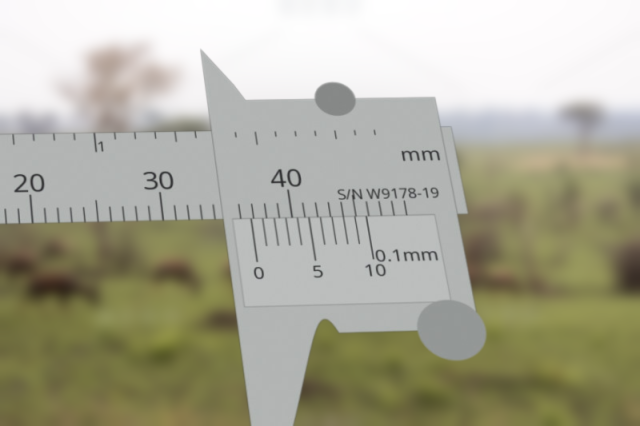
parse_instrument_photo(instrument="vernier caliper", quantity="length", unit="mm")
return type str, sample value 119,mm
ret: 36.8,mm
